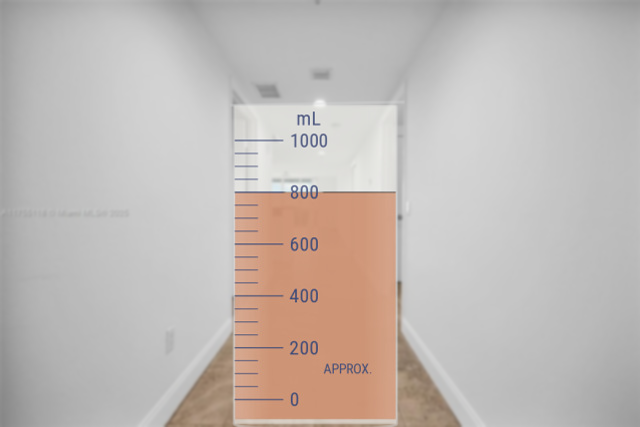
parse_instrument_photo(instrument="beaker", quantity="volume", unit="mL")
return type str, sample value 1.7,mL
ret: 800,mL
